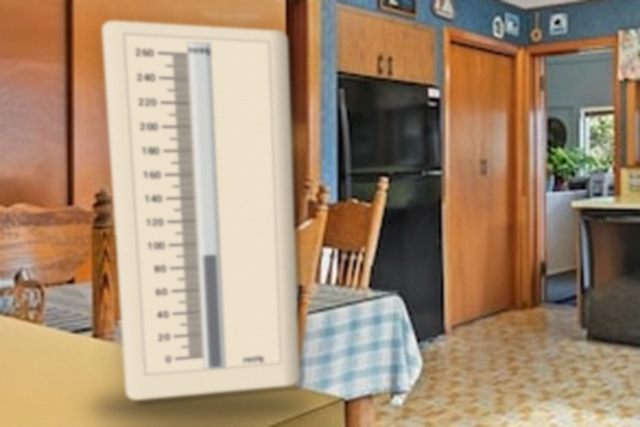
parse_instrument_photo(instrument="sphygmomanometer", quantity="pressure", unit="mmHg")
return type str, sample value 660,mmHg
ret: 90,mmHg
